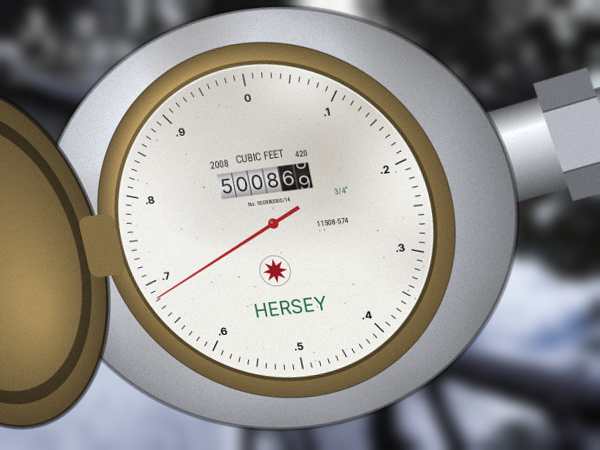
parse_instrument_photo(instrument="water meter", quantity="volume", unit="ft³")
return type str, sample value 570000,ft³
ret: 500868.68,ft³
